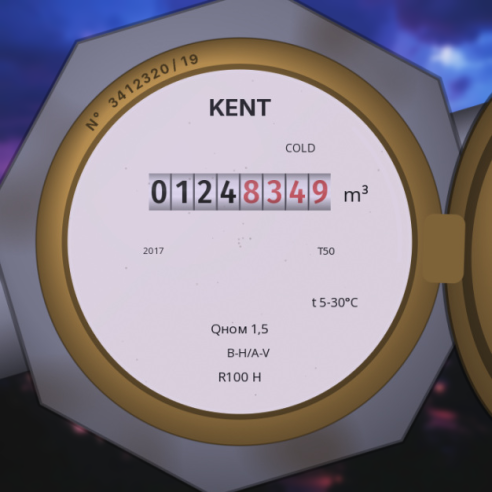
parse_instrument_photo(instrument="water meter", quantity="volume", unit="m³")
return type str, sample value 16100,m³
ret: 124.8349,m³
